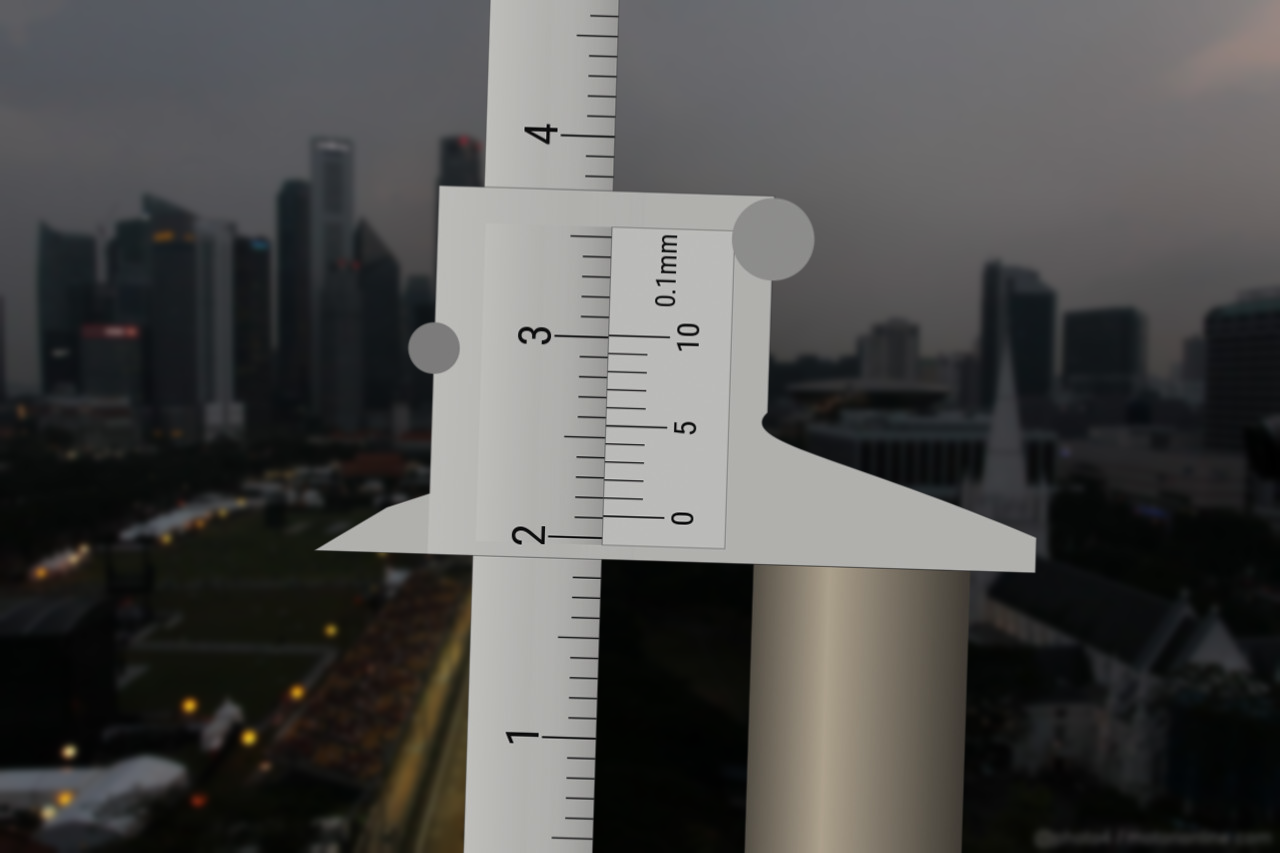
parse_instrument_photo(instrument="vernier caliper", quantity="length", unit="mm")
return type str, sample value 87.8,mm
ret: 21.1,mm
